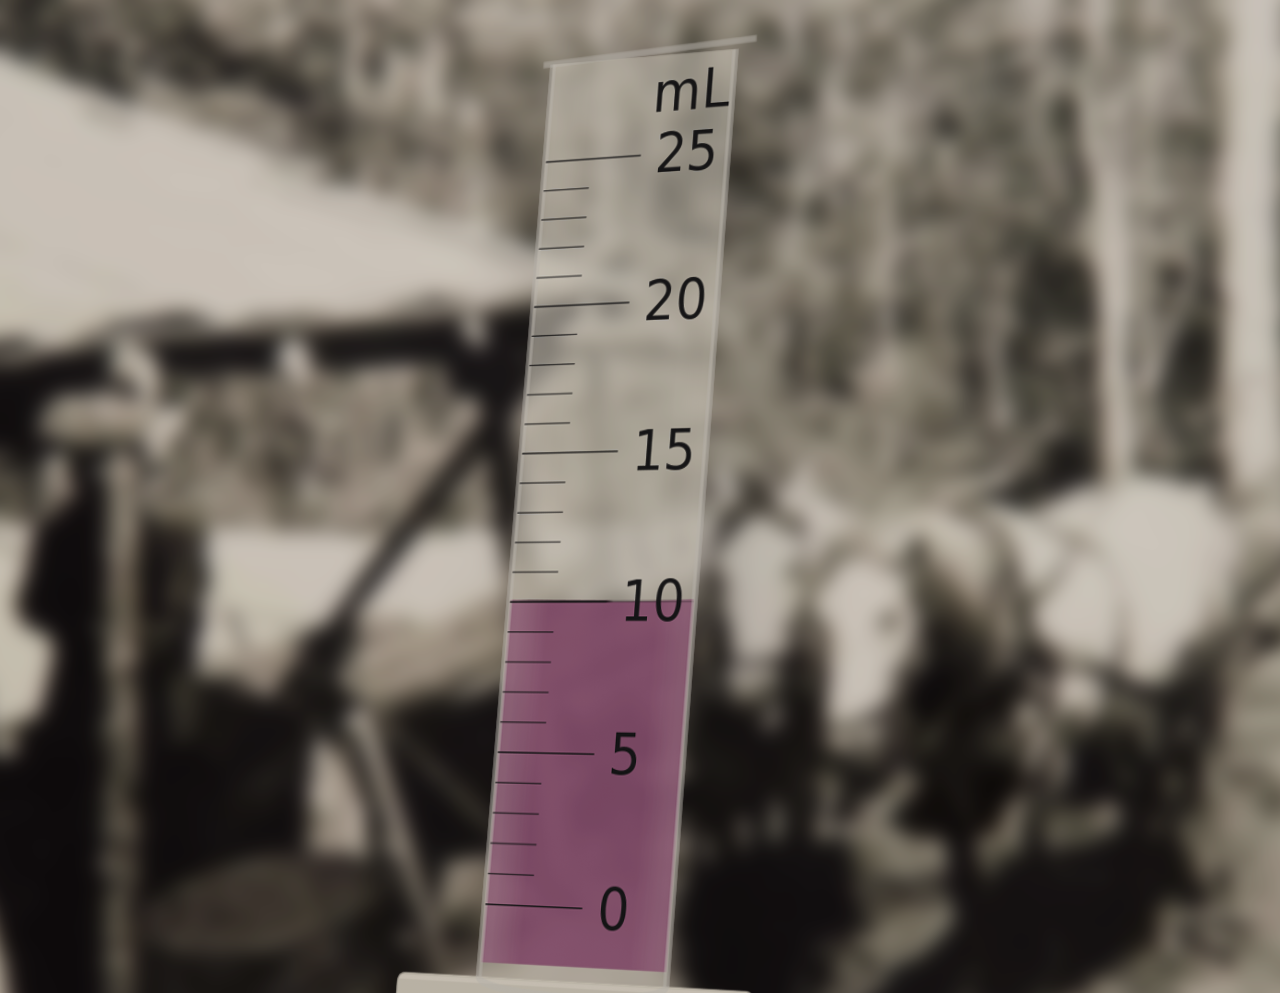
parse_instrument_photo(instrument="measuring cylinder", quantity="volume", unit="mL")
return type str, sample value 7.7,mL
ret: 10,mL
